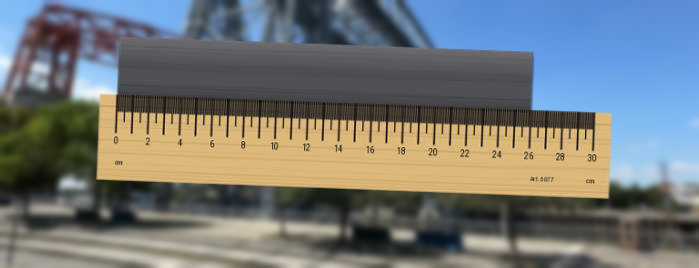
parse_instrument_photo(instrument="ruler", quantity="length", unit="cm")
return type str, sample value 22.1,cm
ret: 26,cm
